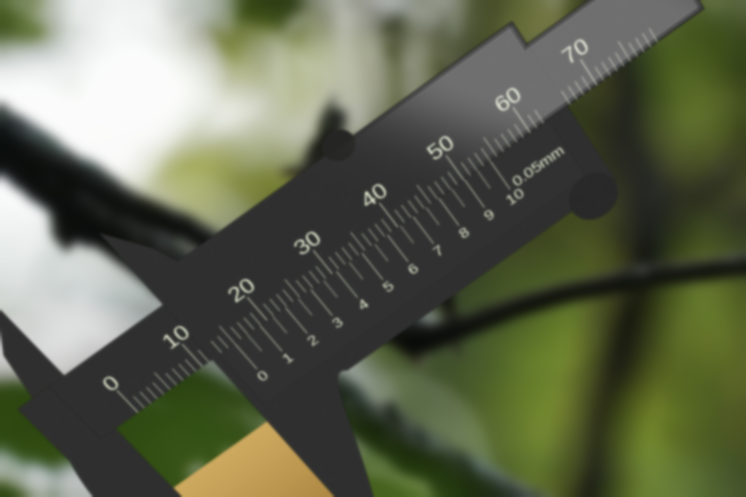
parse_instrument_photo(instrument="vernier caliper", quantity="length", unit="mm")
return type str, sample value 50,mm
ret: 15.0,mm
